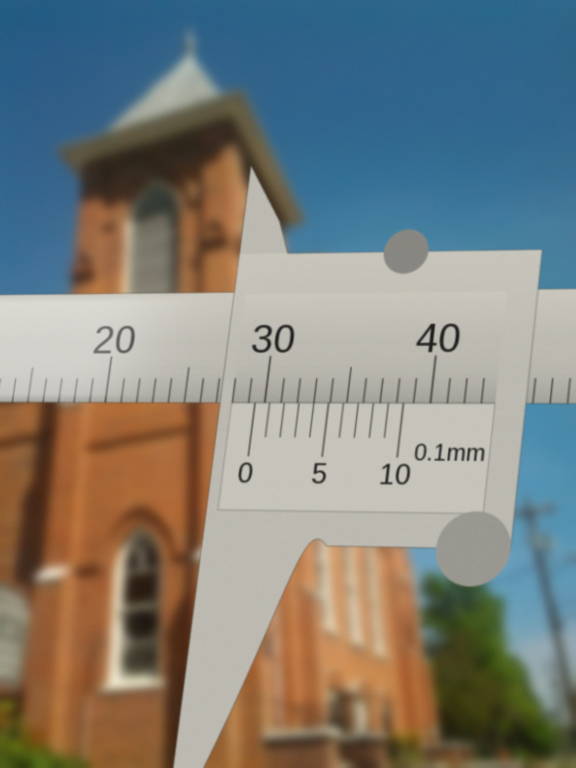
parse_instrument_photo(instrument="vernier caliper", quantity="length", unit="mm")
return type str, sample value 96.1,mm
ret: 29.4,mm
